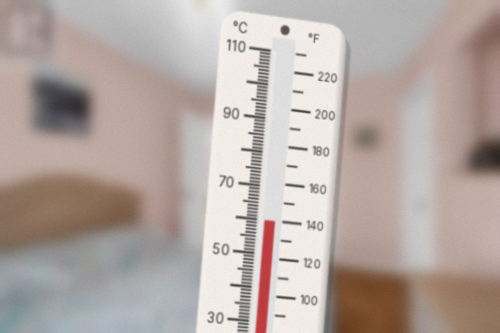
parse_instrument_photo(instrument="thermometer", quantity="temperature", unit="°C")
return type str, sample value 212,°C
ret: 60,°C
